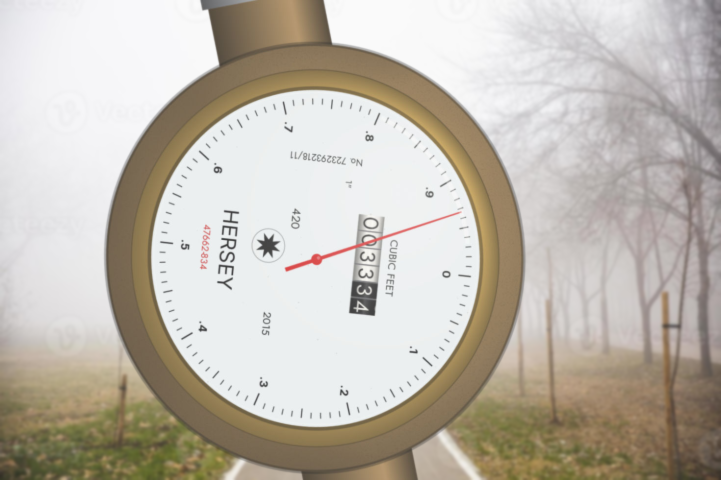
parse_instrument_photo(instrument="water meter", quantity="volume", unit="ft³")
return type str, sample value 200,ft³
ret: 3333.93,ft³
